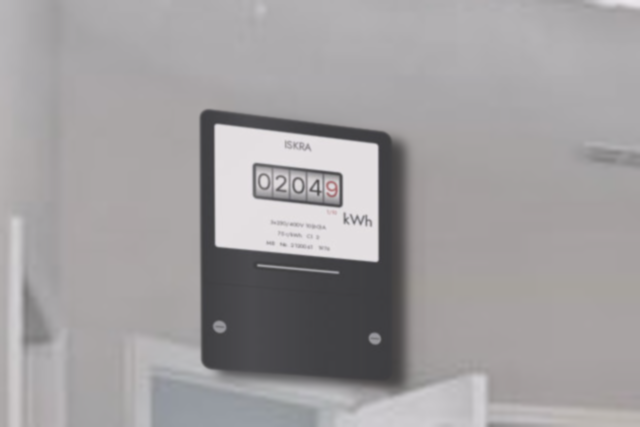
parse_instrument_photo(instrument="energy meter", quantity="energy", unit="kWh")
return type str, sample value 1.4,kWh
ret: 204.9,kWh
